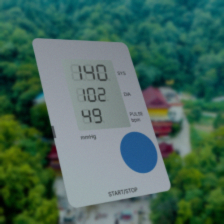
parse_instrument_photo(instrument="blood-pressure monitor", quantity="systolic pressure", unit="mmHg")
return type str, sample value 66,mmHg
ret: 140,mmHg
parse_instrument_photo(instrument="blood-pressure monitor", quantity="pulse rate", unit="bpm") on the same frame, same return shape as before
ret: 49,bpm
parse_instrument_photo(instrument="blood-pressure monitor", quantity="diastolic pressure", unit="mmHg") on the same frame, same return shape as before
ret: 102,mmHg
